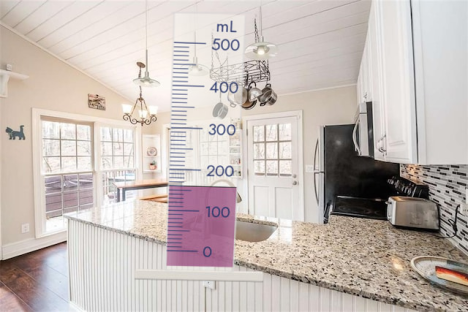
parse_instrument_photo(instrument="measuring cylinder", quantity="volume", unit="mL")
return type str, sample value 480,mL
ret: 160,mL
